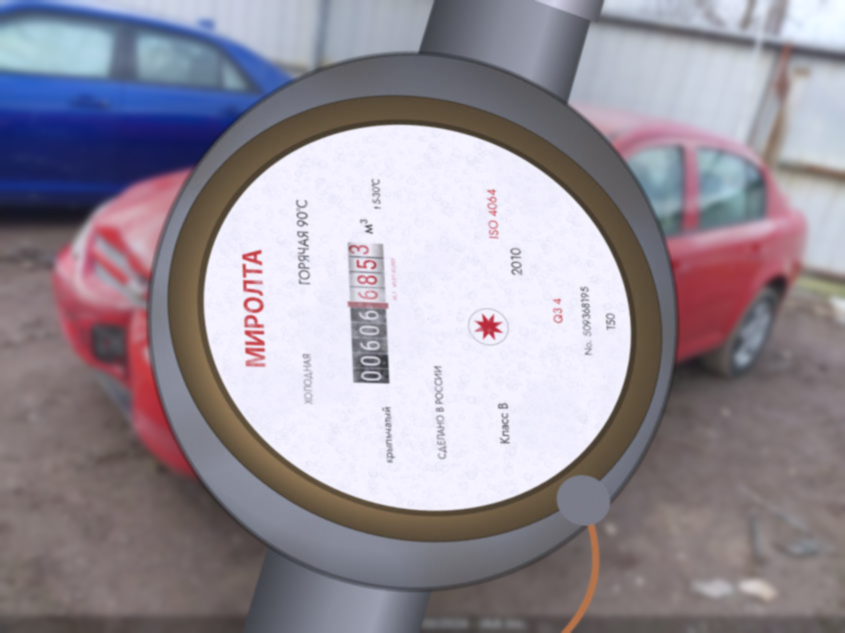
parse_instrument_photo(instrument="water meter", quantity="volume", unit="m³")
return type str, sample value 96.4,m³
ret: 606.6853,m³
